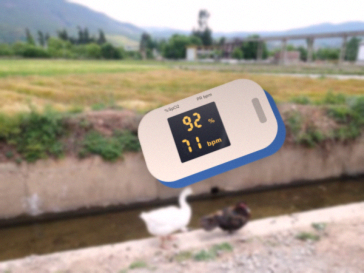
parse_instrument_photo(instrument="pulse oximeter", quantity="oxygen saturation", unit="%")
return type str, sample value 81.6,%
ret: 92,%
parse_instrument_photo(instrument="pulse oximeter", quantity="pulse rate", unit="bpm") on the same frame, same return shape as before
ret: 71,bpm
